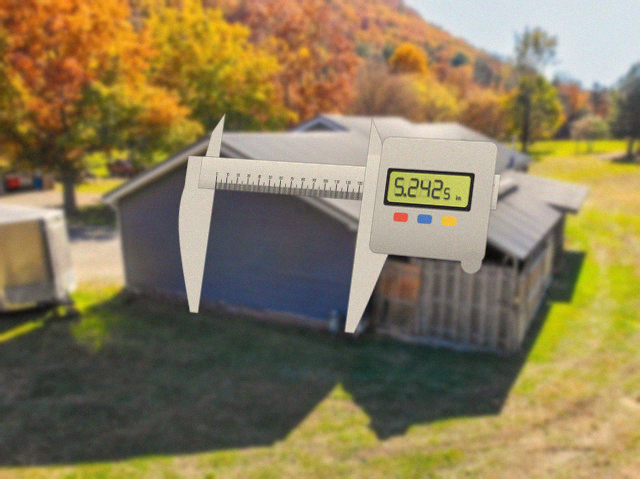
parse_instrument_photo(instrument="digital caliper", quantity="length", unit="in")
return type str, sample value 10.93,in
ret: 5.2425,in
